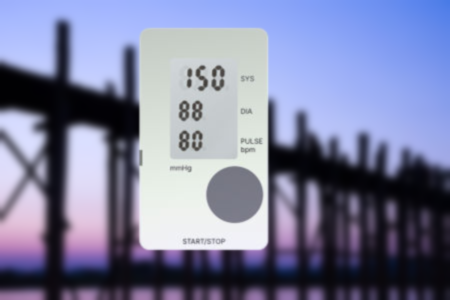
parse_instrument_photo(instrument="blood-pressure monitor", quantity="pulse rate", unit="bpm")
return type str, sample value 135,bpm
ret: 80,bpm
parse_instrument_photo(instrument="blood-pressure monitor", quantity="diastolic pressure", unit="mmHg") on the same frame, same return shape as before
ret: 88,mmHg
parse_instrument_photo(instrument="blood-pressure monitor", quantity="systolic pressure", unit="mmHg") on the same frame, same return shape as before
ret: 150,mmHg
